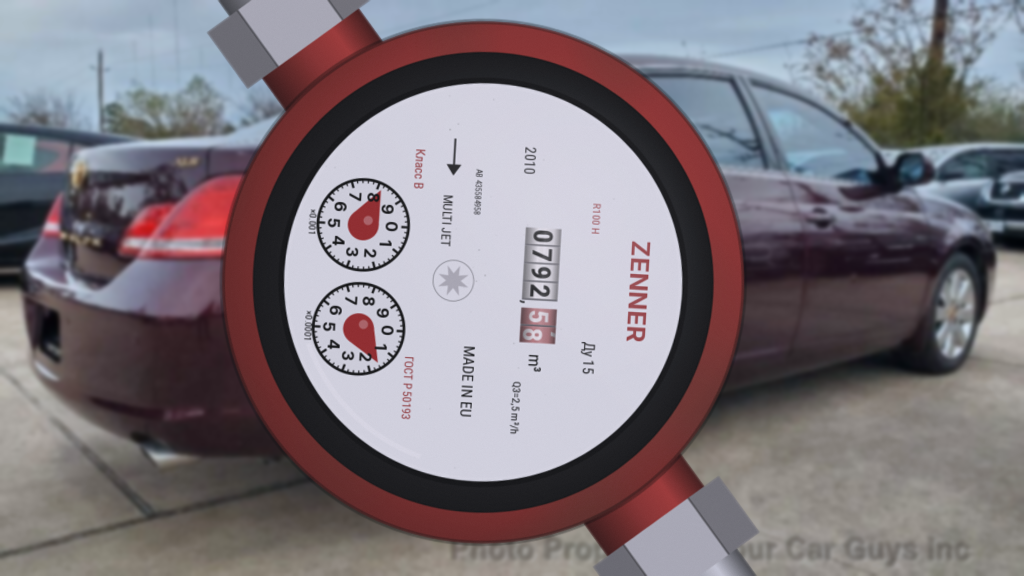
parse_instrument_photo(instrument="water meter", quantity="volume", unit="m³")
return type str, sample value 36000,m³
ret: 792.5781,m³
